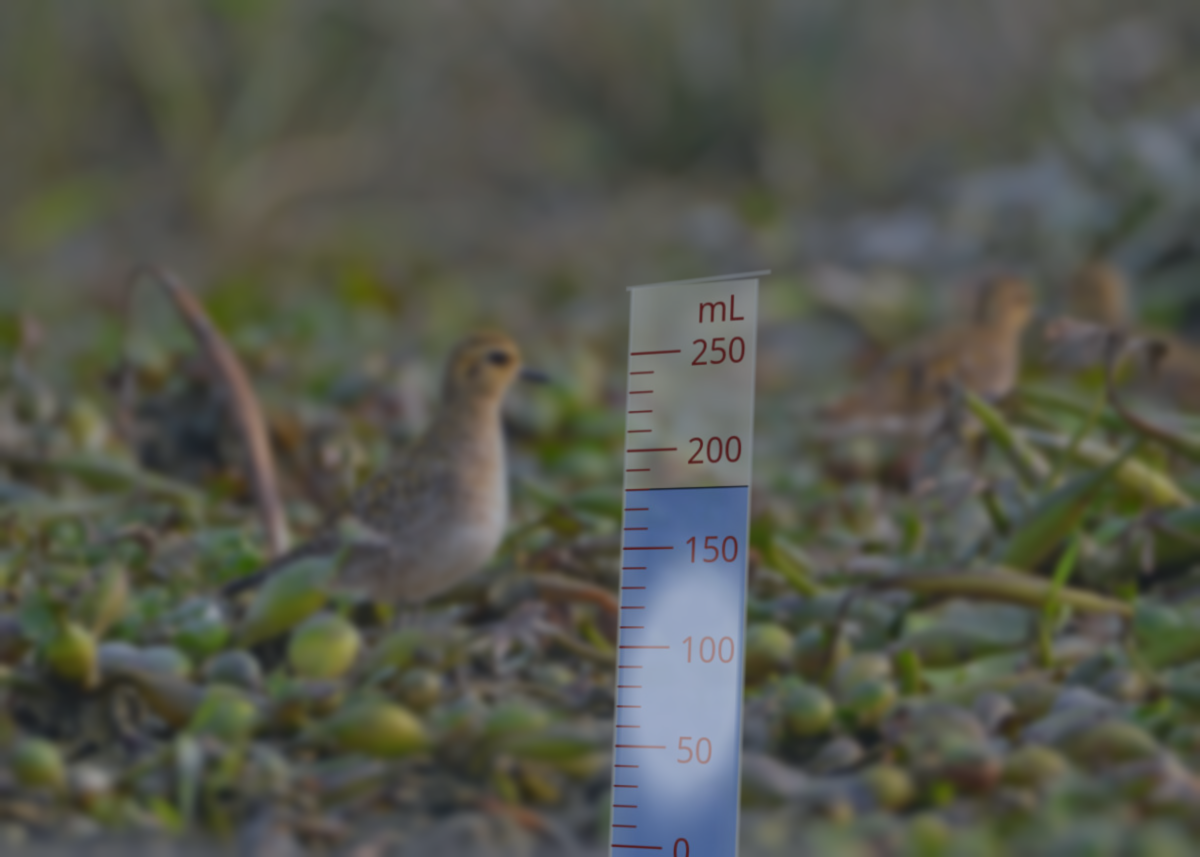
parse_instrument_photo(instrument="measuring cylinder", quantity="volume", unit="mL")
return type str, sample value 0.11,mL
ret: 180,mL
